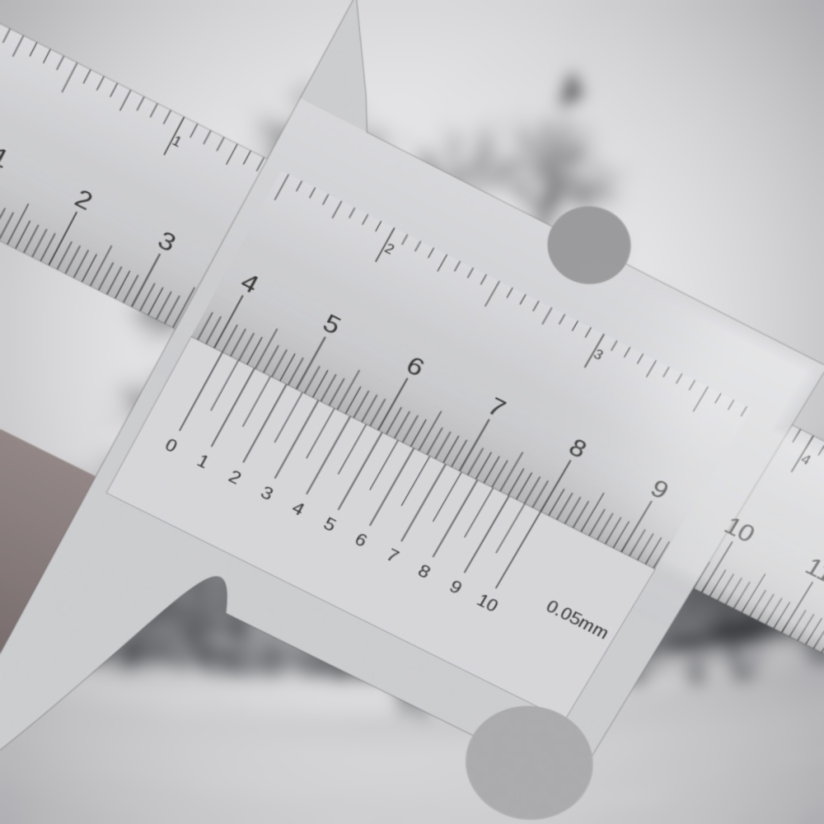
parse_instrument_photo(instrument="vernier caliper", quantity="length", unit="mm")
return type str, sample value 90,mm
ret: 41.0,mm
